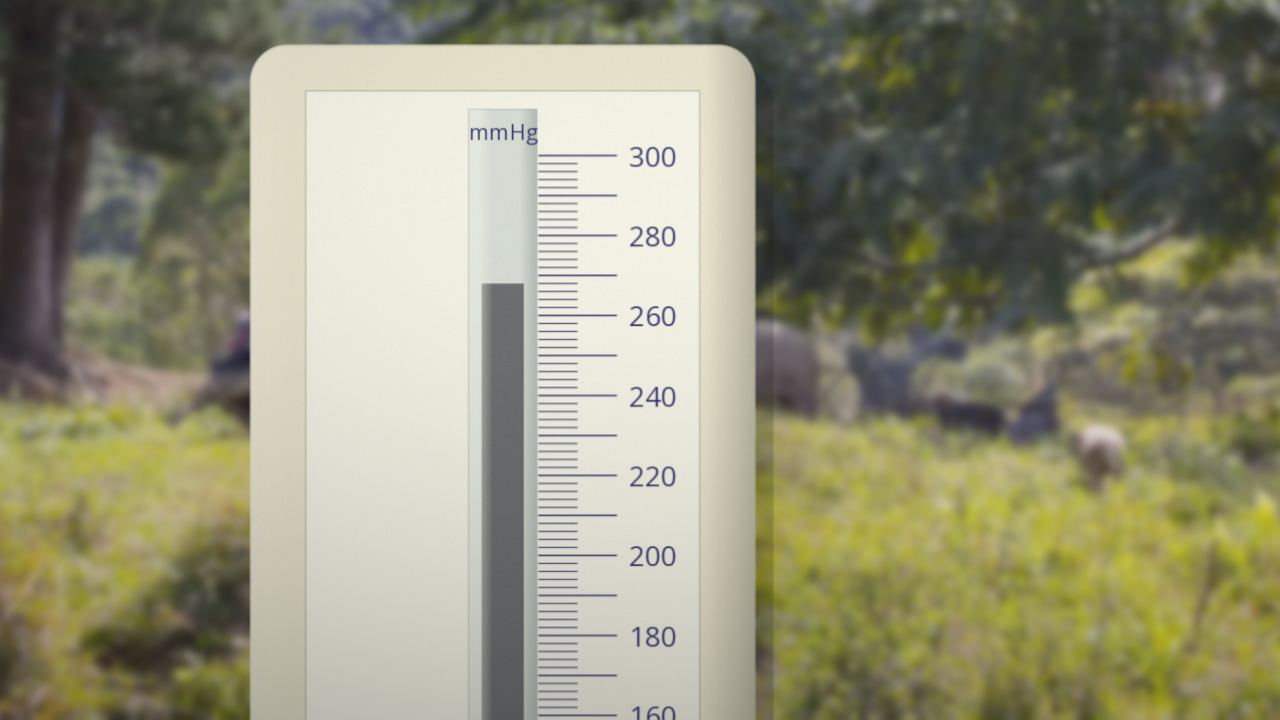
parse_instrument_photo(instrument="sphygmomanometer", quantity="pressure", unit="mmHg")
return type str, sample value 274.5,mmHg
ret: 268,mmHg
